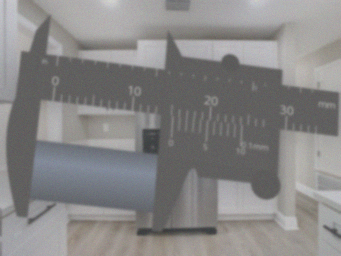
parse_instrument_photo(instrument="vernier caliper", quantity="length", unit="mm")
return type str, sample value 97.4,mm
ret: 15.2,mm
